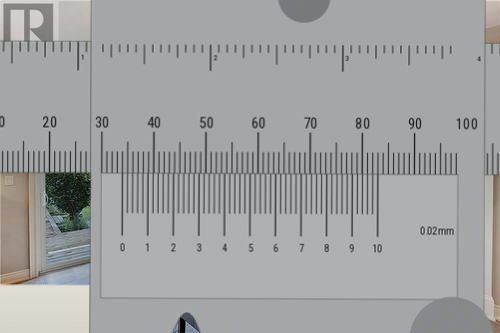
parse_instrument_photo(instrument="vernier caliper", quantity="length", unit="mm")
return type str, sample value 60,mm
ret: 34.0,mm
